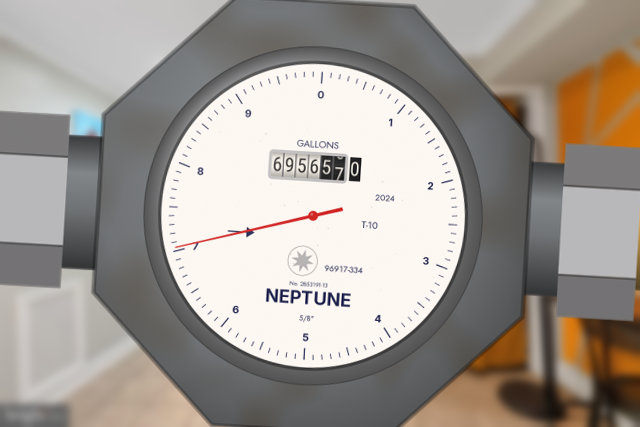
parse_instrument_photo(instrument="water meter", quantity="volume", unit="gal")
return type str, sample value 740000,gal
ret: 6956567.0,gal
